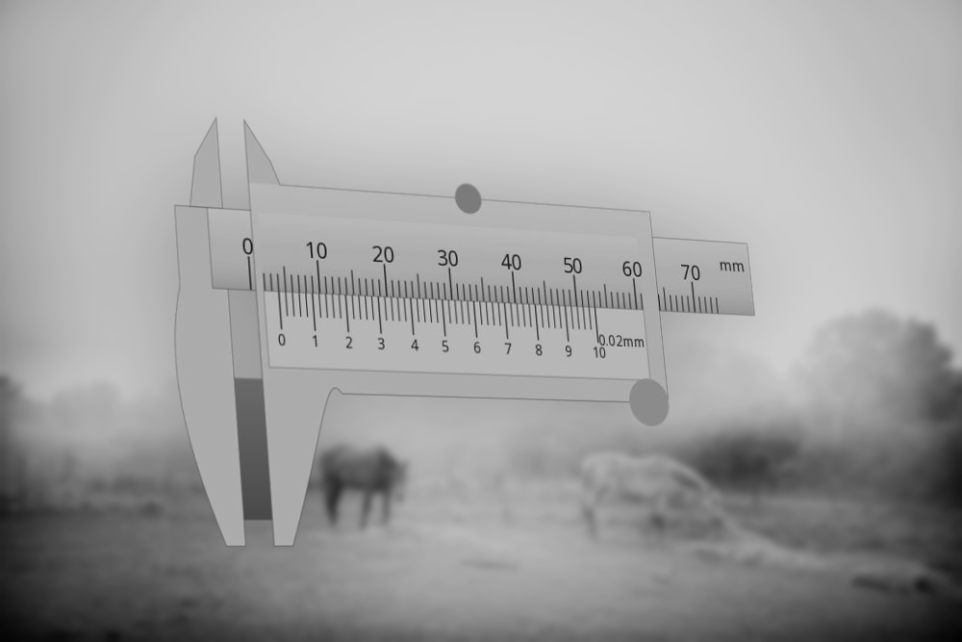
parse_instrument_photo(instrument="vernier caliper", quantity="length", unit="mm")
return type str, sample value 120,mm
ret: 4.0,mm
